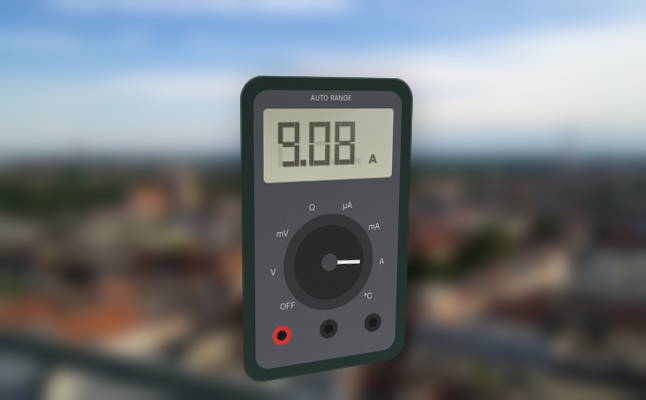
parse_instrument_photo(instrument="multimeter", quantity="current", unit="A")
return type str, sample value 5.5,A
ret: 9.08,A
